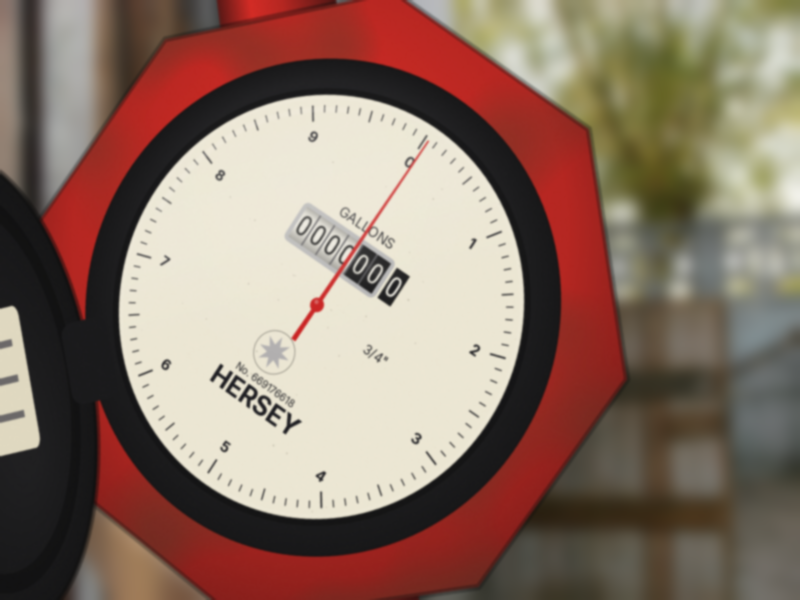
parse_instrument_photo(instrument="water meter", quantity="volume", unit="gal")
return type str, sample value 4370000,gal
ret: 0.0,gal
